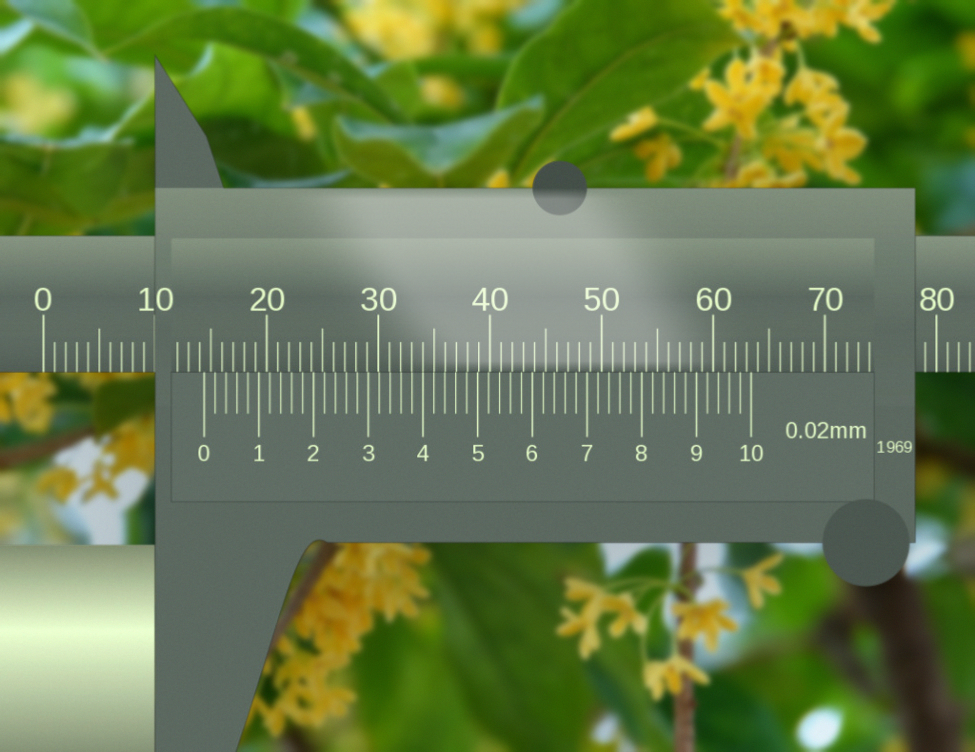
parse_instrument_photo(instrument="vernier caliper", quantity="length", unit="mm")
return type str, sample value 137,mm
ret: 14.4,mm
